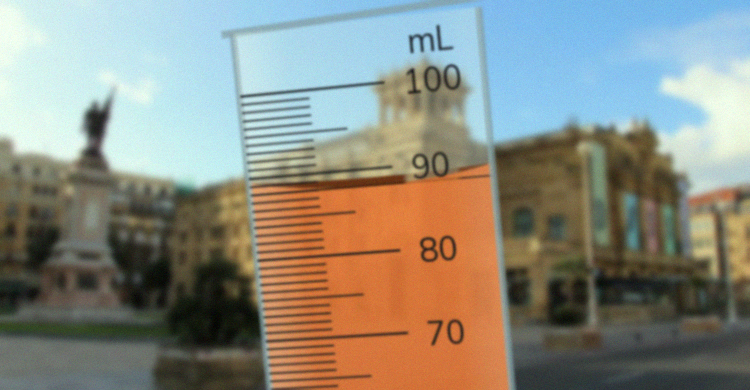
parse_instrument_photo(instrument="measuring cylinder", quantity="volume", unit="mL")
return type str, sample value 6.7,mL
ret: 88,mL
